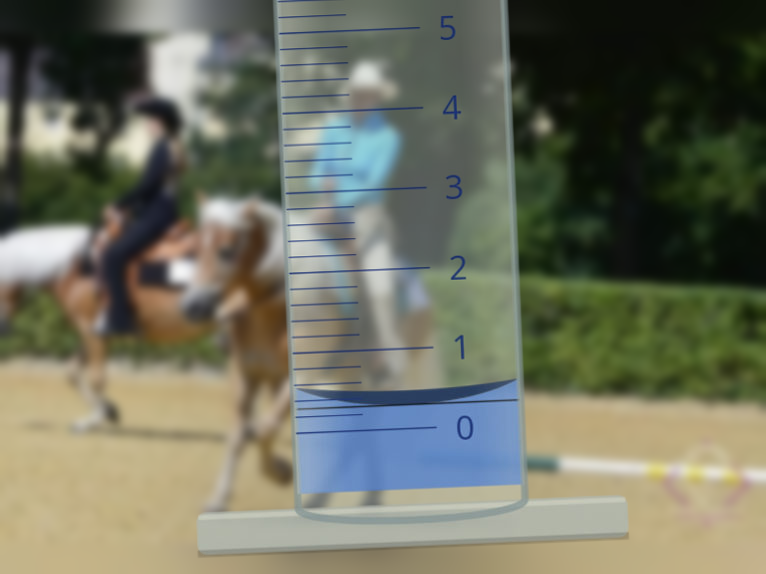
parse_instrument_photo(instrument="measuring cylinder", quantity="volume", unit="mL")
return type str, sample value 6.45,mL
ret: 0.3,mL
